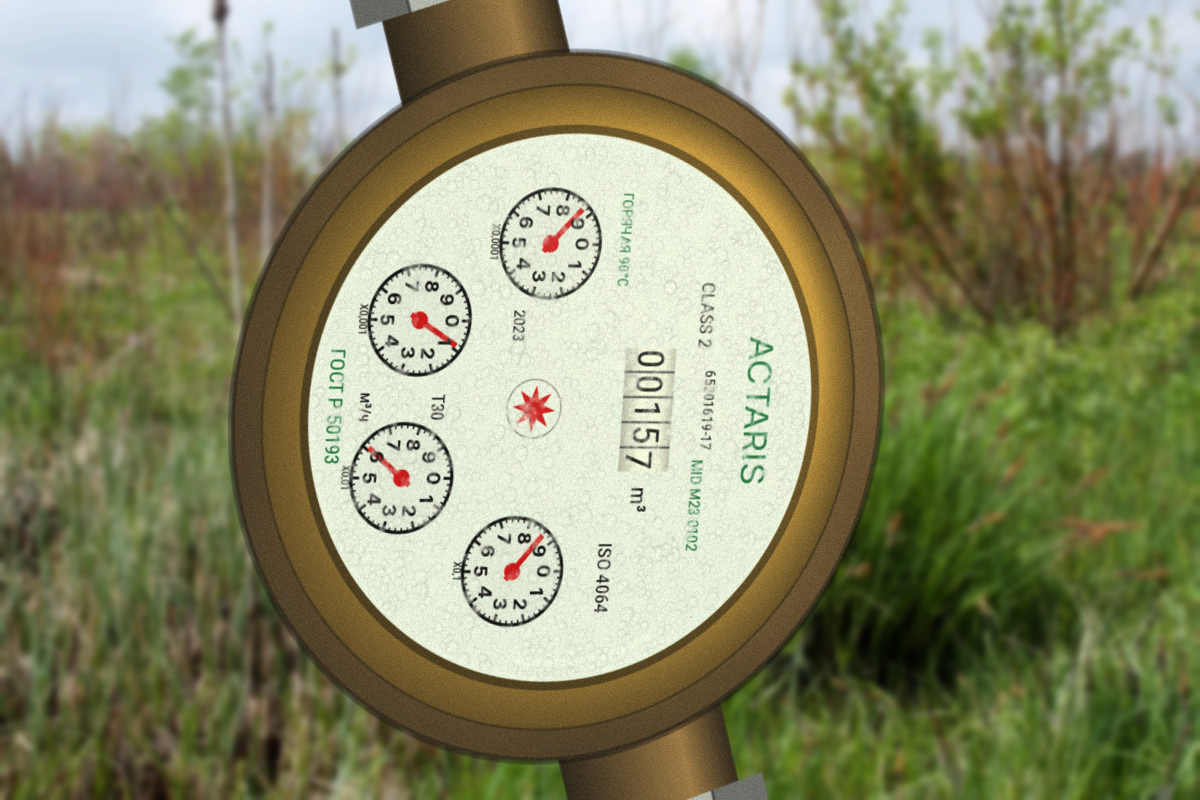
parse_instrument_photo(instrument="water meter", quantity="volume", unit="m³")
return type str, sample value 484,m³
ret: 156.8608,m³
